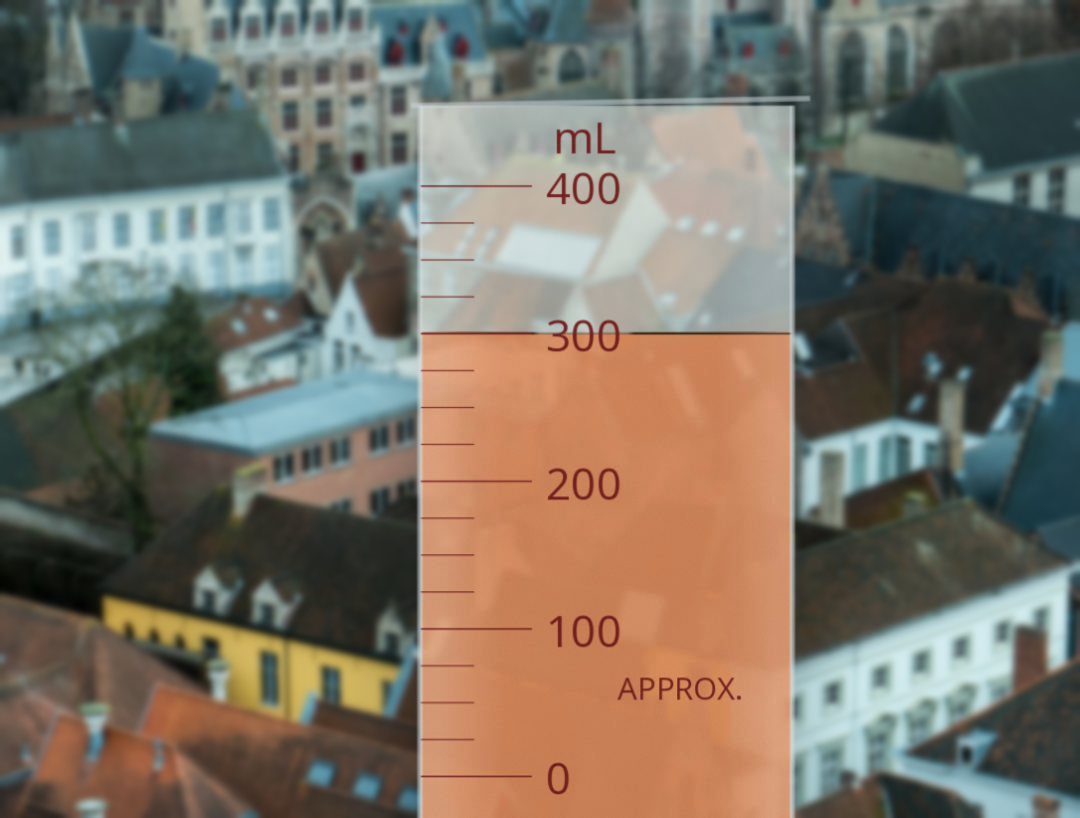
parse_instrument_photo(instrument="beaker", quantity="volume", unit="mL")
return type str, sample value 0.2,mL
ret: 300,mL
